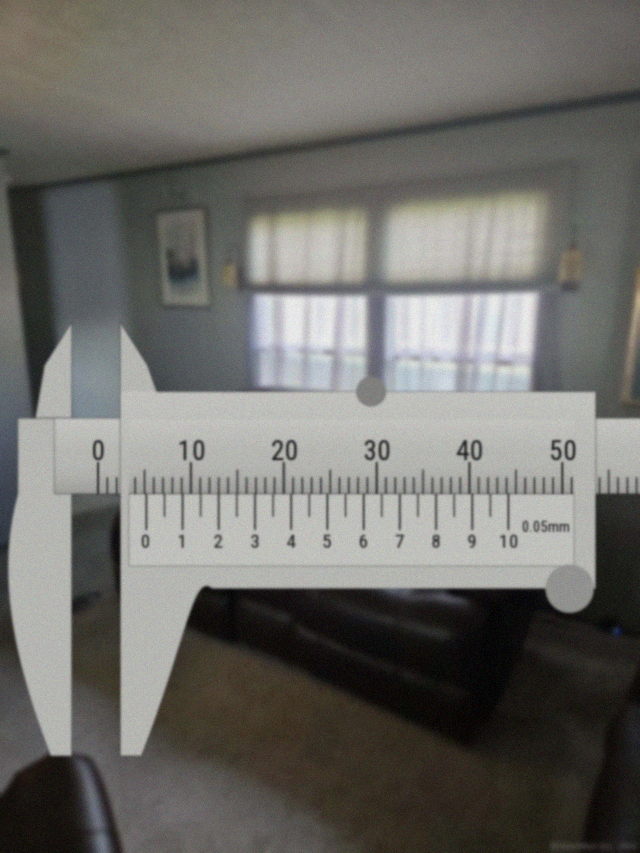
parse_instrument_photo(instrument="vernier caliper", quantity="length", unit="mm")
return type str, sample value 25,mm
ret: 5.2,mm
